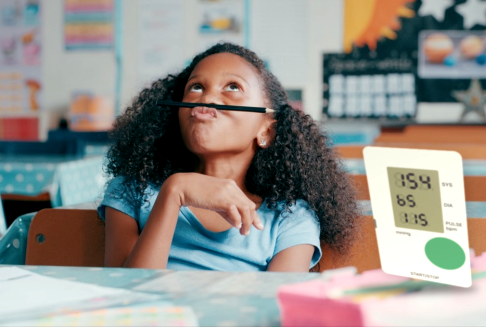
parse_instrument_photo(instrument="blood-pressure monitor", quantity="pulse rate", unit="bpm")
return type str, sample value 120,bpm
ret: 115,bpm
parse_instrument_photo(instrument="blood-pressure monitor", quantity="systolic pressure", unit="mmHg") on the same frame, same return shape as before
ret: 154,mmHg
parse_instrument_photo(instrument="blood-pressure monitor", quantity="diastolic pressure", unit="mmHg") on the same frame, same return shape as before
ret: 65,mmHg
